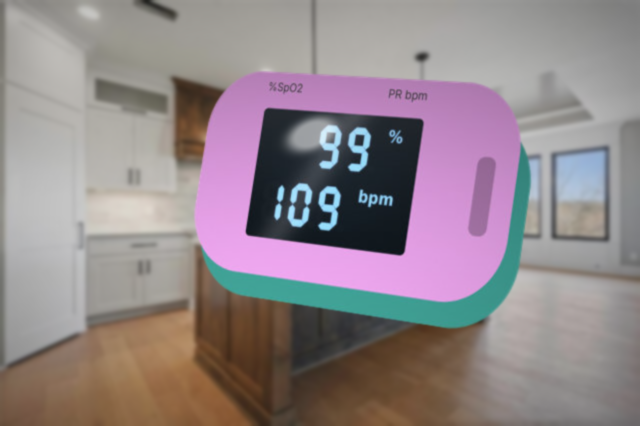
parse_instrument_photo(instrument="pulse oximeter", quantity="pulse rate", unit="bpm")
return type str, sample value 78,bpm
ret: 109,bpm
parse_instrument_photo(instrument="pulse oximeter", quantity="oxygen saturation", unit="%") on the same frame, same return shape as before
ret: 99,%
